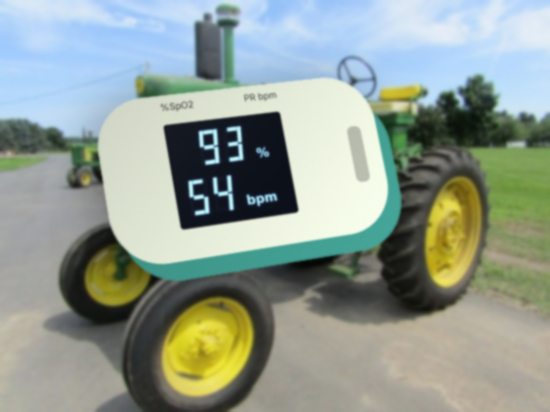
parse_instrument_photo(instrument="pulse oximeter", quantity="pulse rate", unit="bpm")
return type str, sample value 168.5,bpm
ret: 54,bpm
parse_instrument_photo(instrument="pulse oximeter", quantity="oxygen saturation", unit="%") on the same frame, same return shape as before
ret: 93,%
